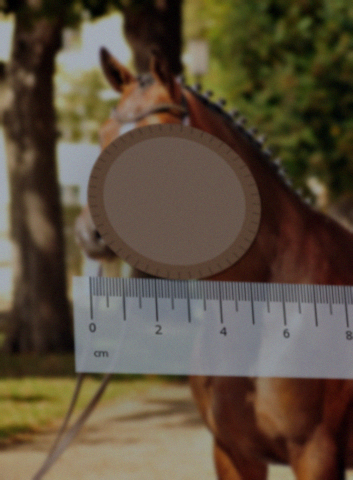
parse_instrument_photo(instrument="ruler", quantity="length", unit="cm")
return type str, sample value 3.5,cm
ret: 5.5,cm
